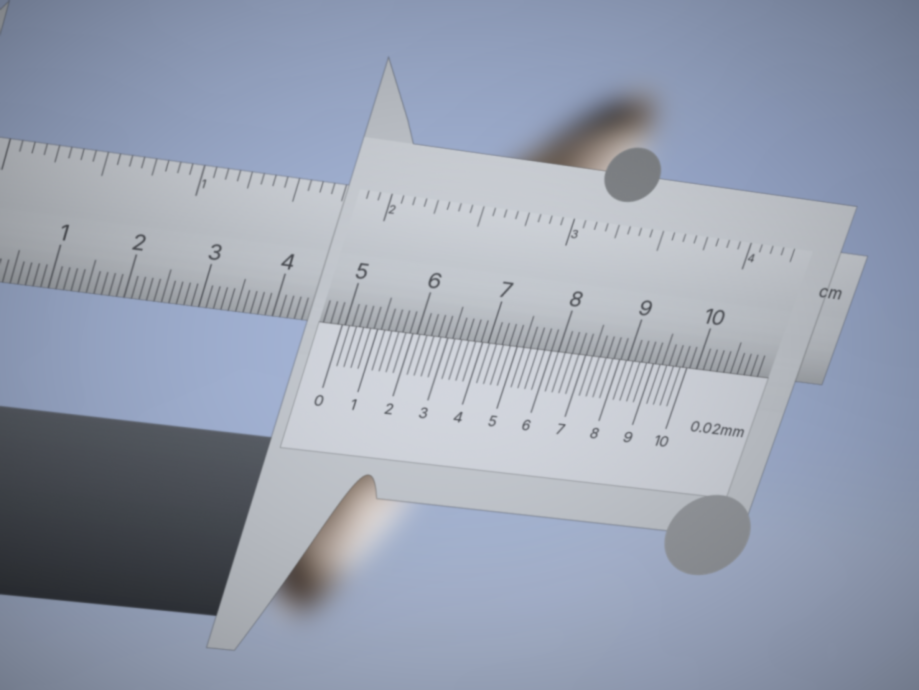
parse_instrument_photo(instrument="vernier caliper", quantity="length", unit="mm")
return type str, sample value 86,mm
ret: 49.6,mm
